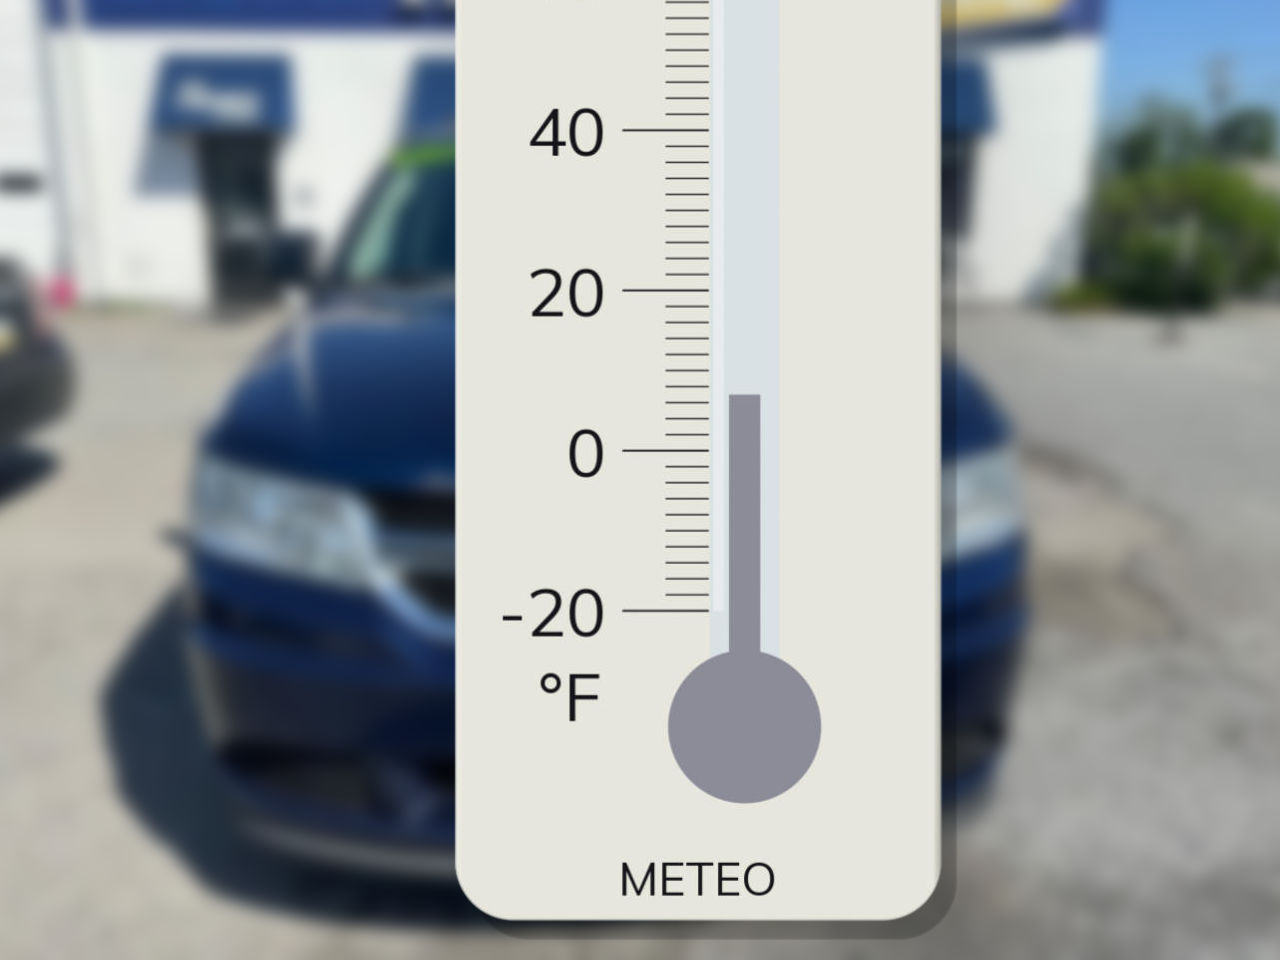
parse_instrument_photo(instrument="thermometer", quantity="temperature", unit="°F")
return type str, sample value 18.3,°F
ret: 7,°F
